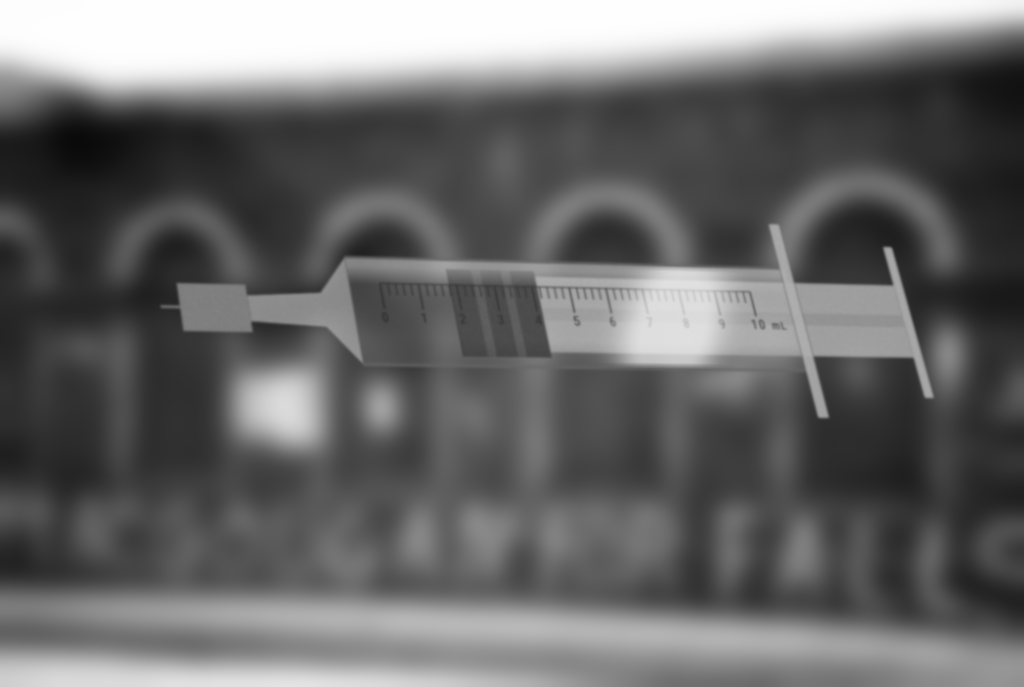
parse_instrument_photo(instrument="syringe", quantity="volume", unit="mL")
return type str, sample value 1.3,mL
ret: 1.8,mL
